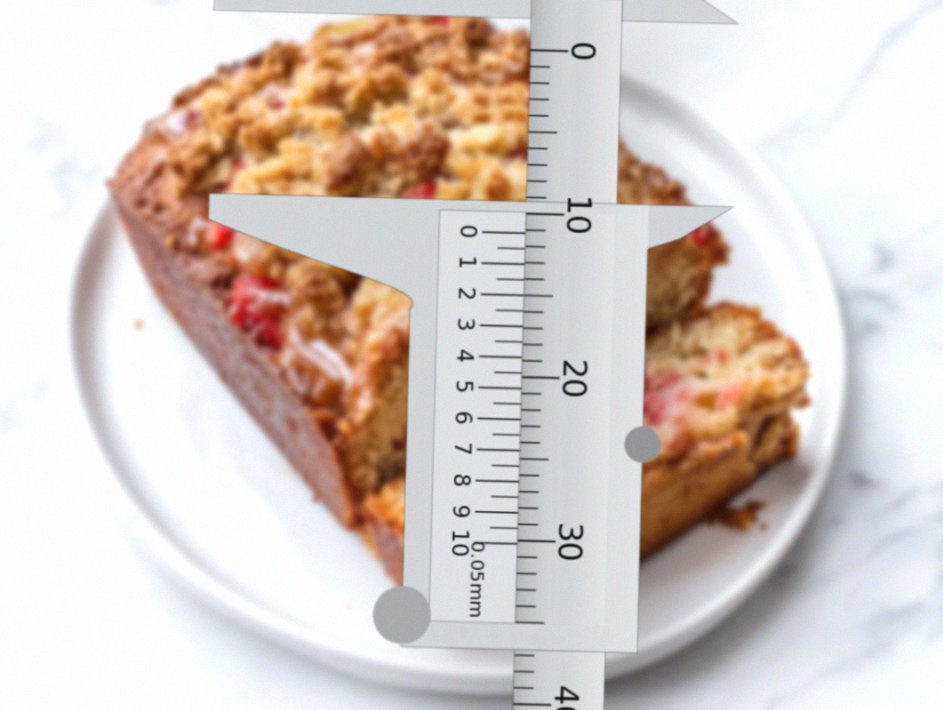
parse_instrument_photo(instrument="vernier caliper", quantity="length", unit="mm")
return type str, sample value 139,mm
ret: 11.2,mm
